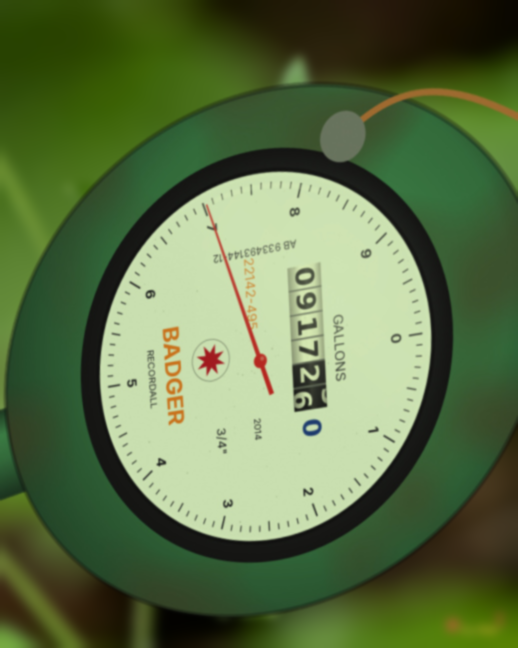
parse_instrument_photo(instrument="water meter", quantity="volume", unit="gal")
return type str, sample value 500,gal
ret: 917257.0,gal
